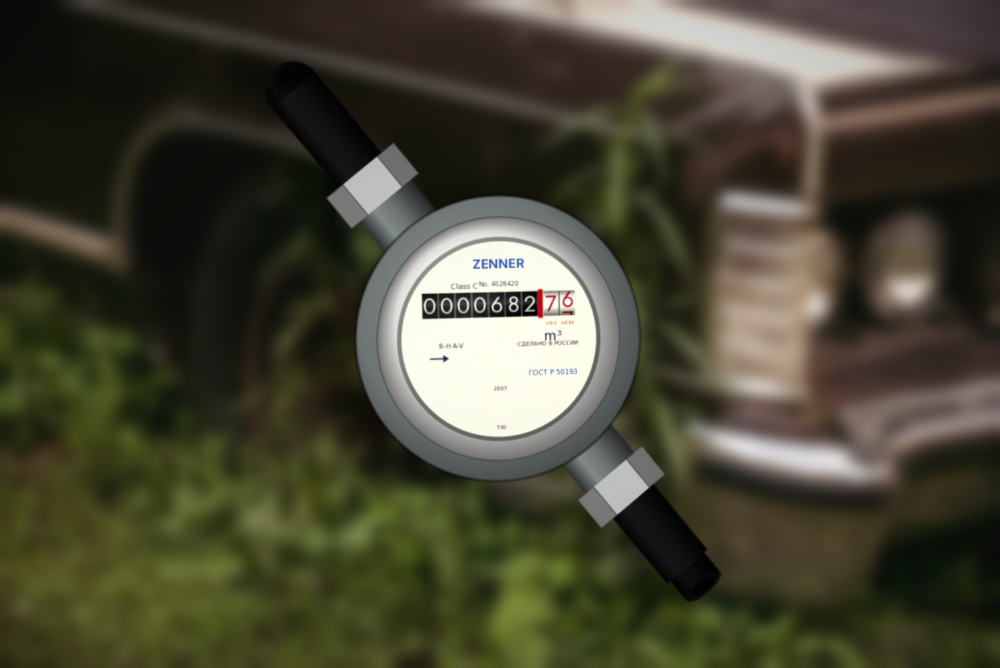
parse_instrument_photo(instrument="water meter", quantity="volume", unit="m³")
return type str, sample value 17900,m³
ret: 682.76,m³
